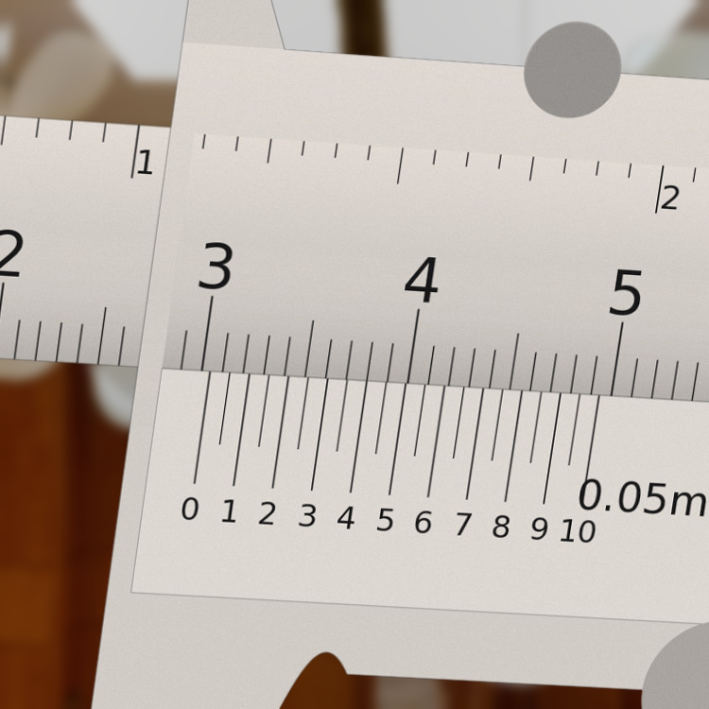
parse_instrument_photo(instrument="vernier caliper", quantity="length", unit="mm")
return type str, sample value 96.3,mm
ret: 30.4,mm
